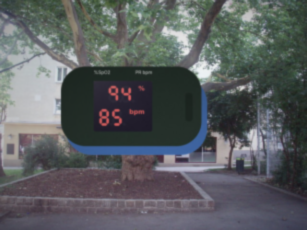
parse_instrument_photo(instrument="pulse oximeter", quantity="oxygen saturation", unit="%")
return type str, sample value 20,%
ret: 94,%
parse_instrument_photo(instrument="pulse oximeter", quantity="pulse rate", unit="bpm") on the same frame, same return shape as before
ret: 85,bpm
